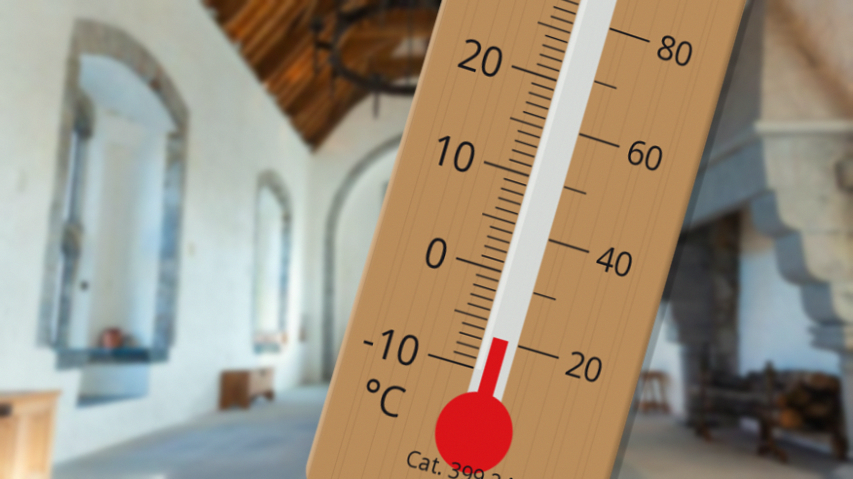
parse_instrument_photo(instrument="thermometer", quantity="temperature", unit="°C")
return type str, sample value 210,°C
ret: -6.5,°C
